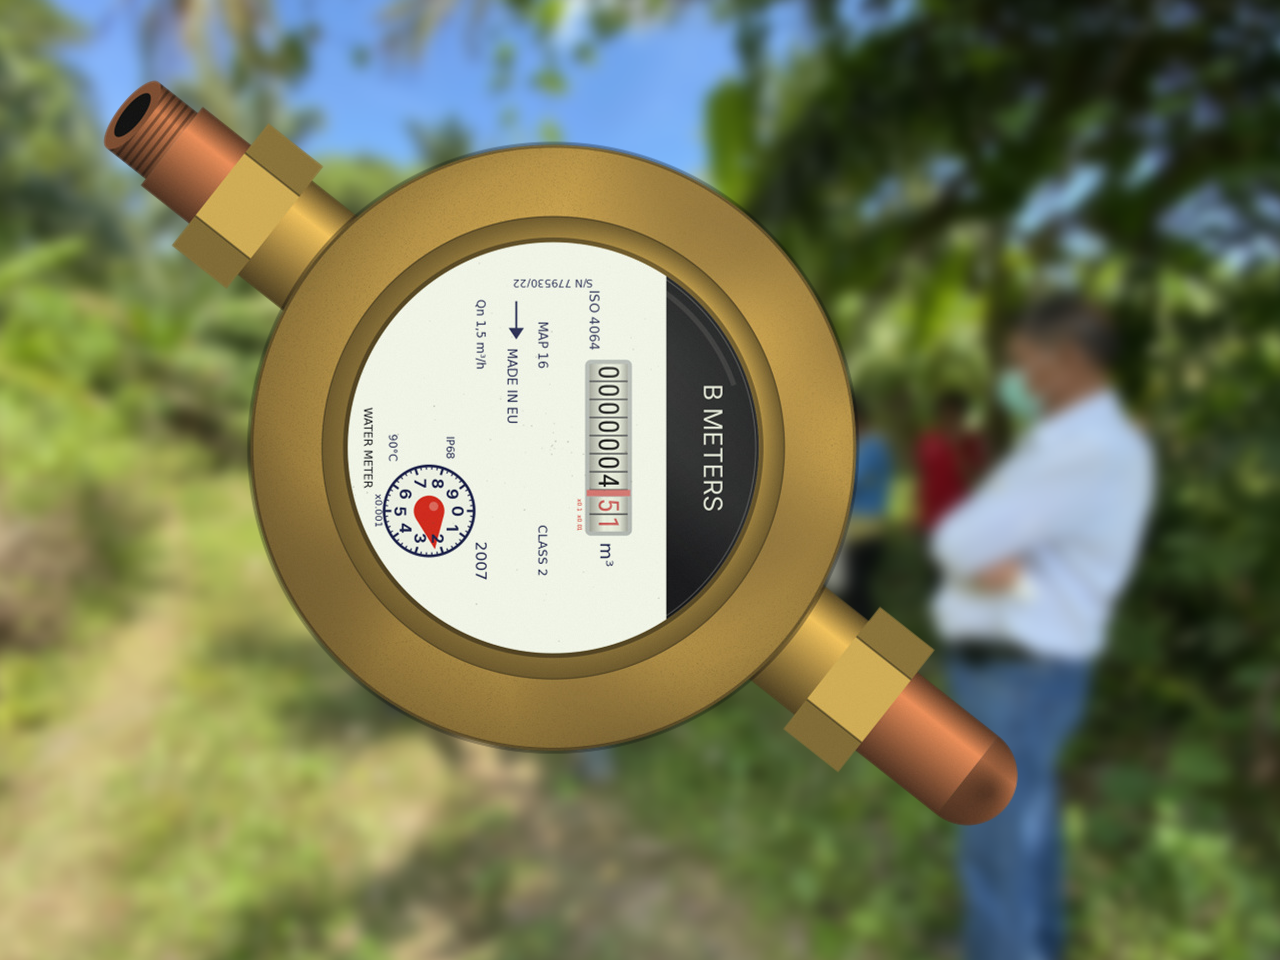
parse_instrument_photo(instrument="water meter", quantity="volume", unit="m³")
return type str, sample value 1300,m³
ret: 4.512,m³
